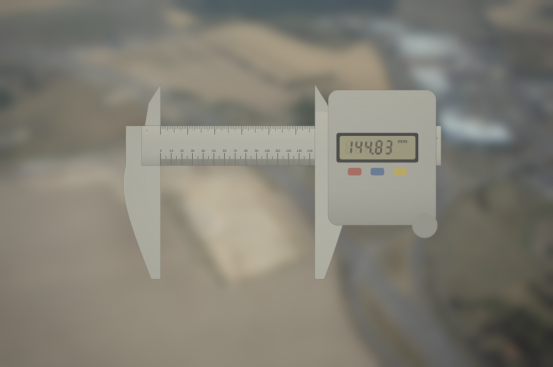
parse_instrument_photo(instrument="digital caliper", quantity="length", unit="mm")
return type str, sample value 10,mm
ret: 144.83,mm
